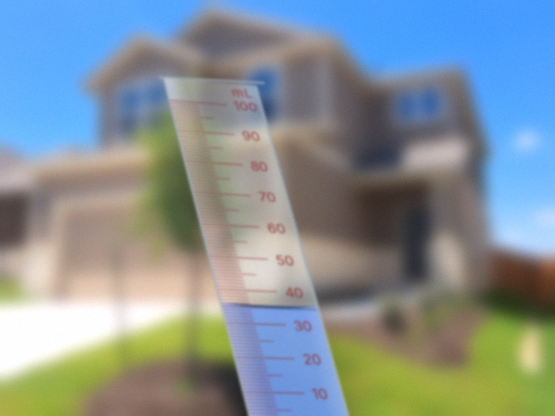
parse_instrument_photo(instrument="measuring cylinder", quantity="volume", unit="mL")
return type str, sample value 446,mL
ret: 35,mL
